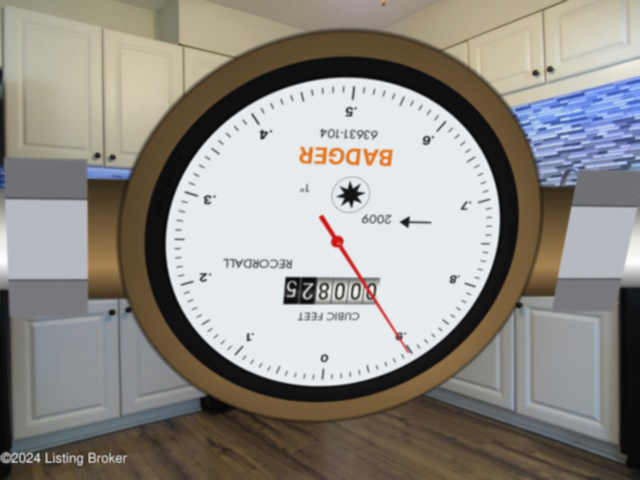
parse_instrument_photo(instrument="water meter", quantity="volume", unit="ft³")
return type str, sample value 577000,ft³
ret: 824.90,ft³
